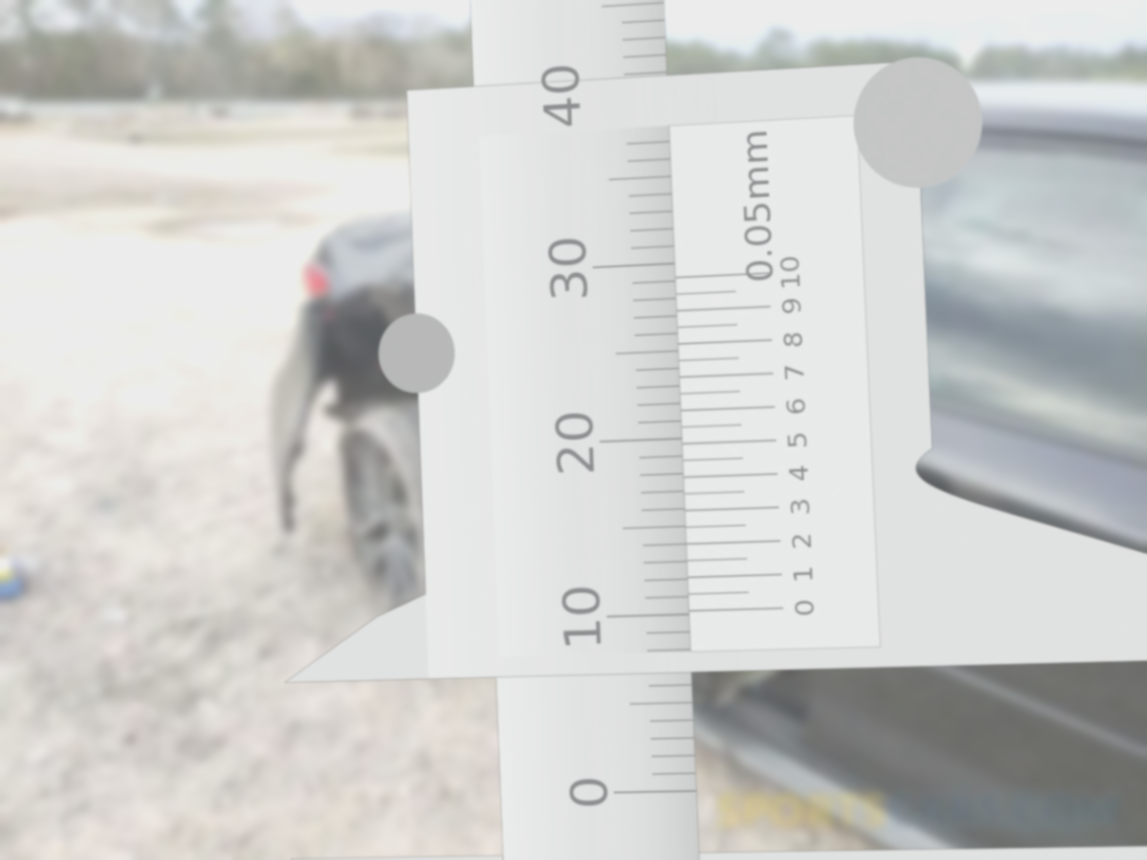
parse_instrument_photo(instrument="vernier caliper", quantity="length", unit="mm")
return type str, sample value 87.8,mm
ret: 10.2,mm
